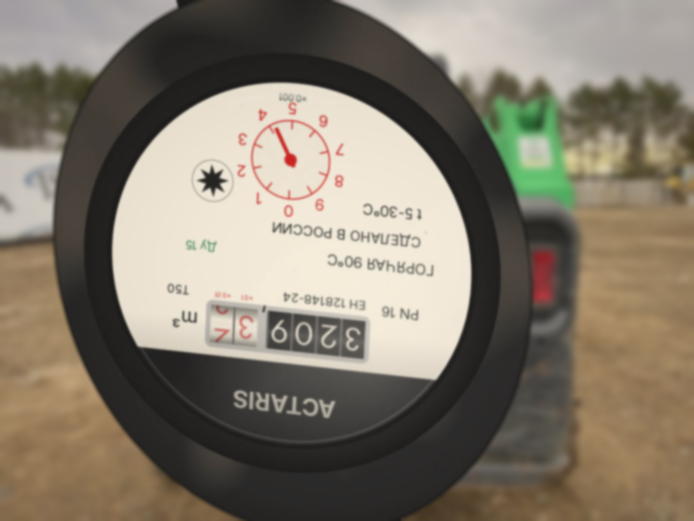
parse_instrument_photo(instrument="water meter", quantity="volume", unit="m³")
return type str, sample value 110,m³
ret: 3209.324,m³
